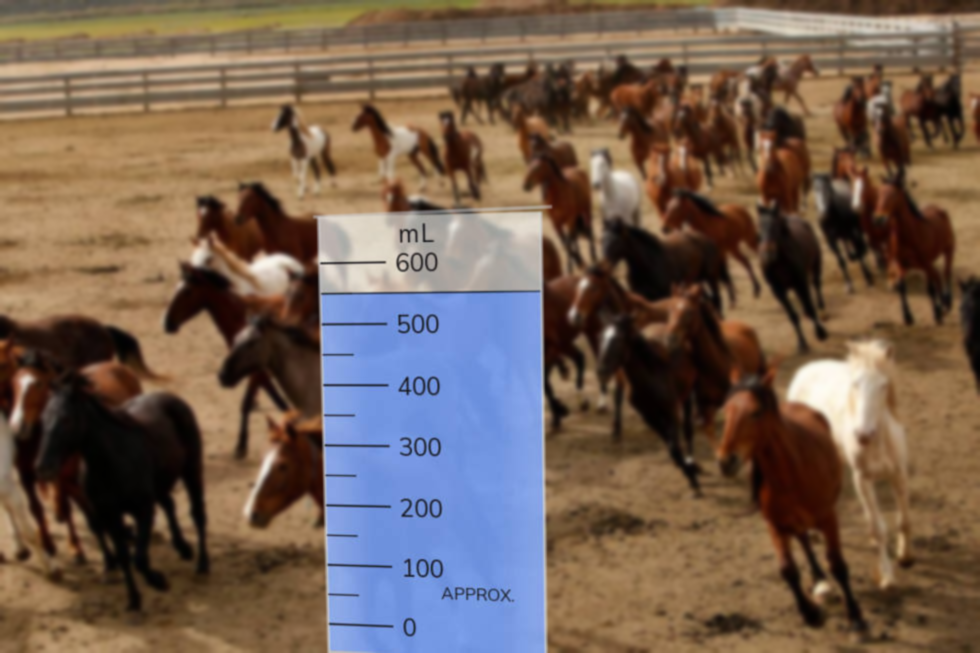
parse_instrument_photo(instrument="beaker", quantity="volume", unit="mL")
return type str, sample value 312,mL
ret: 550,mL
